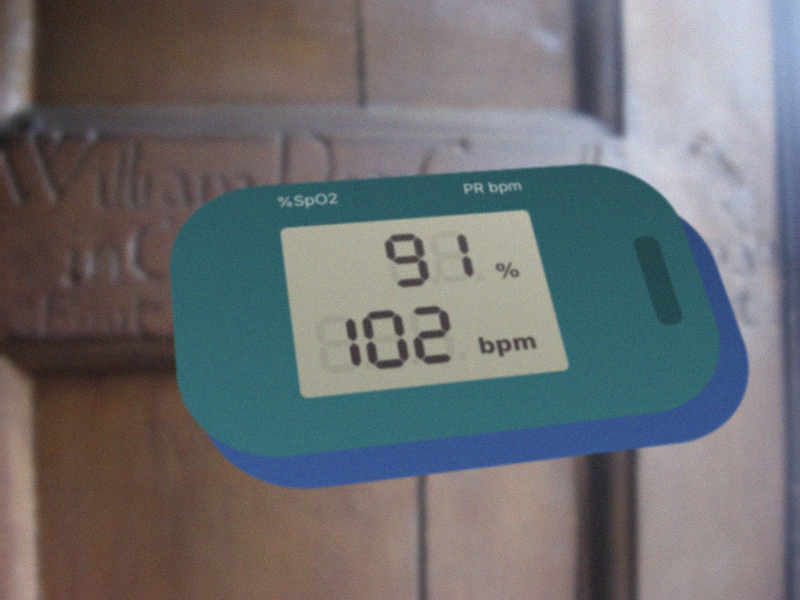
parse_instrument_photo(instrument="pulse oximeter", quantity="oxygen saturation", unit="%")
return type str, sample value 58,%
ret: 91,%
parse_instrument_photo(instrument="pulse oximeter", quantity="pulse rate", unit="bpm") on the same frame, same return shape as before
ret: 102,bpm
